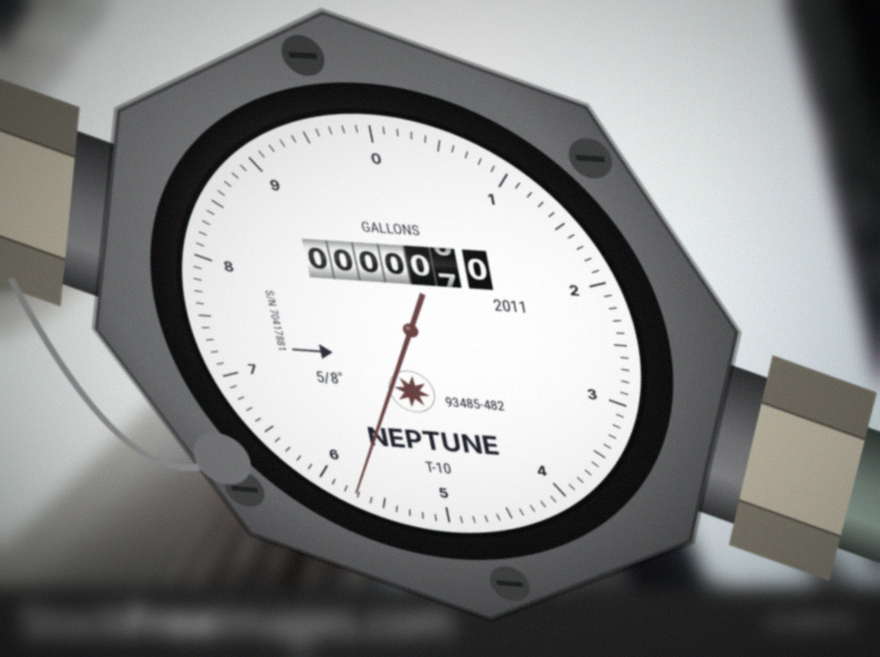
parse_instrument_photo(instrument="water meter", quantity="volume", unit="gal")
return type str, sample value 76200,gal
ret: 65.7,gal
